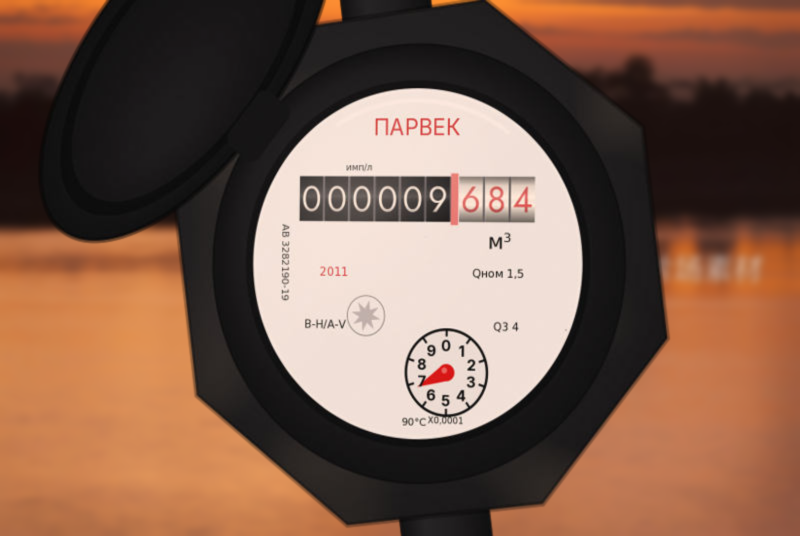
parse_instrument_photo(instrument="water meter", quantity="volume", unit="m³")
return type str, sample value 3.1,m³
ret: 9.6846,m³
